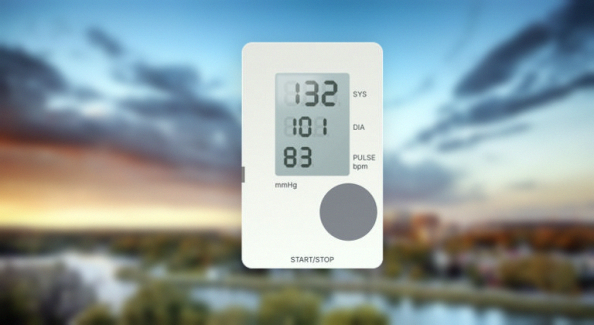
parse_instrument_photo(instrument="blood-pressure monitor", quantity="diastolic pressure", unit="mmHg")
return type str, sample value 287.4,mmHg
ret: 101,mmHg
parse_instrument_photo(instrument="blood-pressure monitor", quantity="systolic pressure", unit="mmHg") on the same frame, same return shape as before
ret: 132,mmHg
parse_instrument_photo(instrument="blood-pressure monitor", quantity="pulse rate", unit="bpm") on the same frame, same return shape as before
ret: 83,bpm
